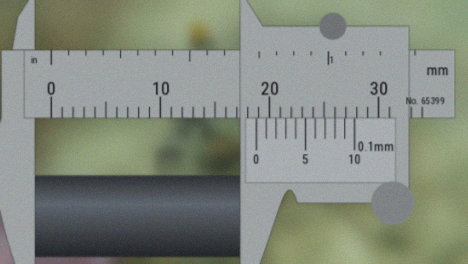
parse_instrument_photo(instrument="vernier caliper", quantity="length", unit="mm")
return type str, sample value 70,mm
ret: 18.8,mm
